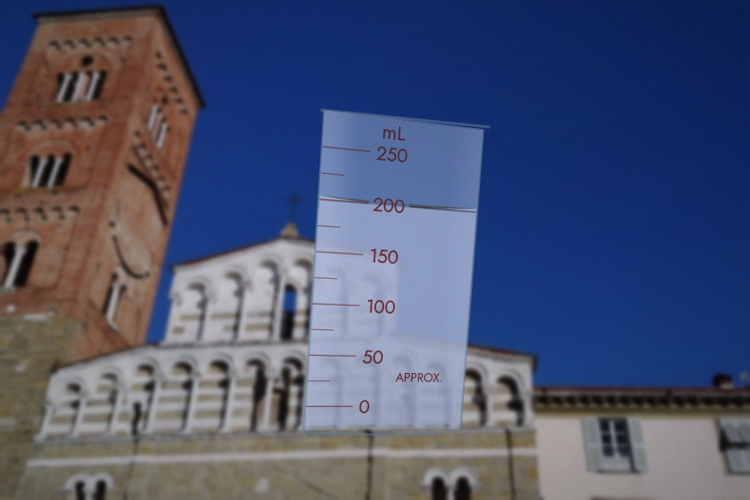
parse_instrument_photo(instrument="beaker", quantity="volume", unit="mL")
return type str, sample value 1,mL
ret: 200,mL
